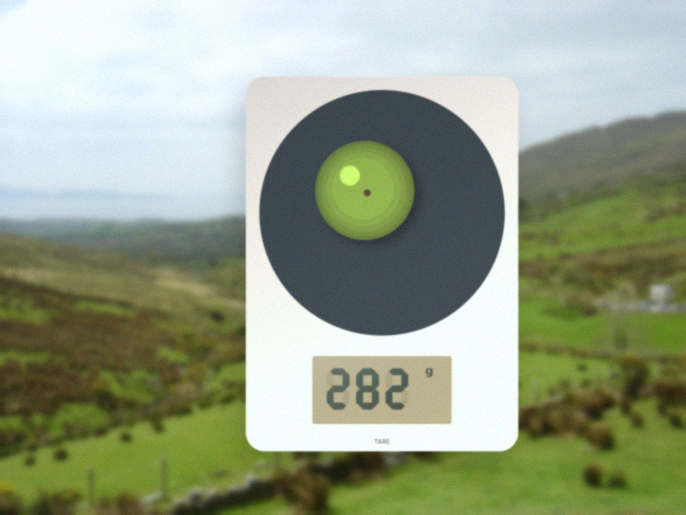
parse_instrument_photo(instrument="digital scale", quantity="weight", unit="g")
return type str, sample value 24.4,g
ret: 282,g
